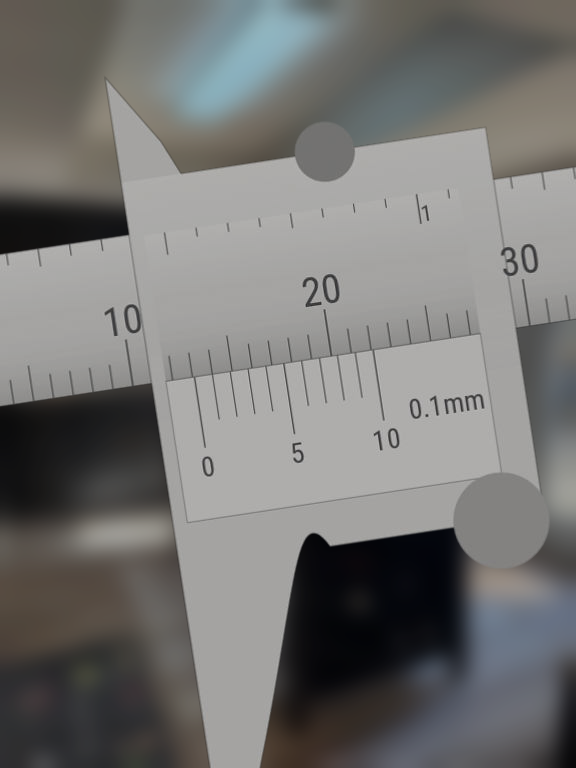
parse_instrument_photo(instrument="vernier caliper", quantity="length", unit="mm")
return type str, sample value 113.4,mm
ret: 13.1,mm
